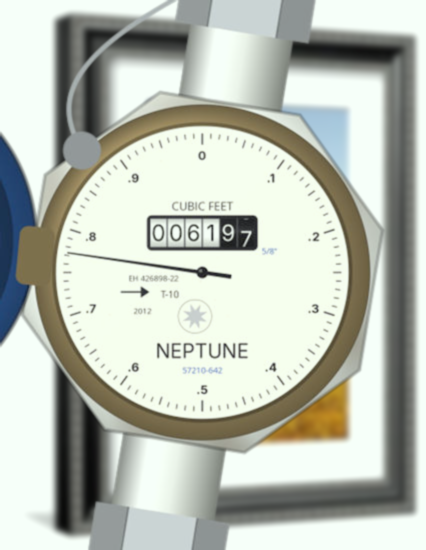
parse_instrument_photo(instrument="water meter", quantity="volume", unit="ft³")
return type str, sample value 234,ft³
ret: 6196.77,ft³
